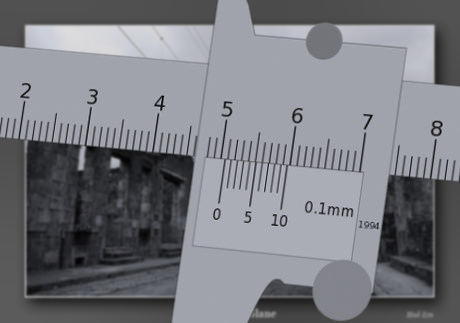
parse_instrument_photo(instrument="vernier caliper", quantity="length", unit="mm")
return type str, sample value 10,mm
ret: 50.6,mm
